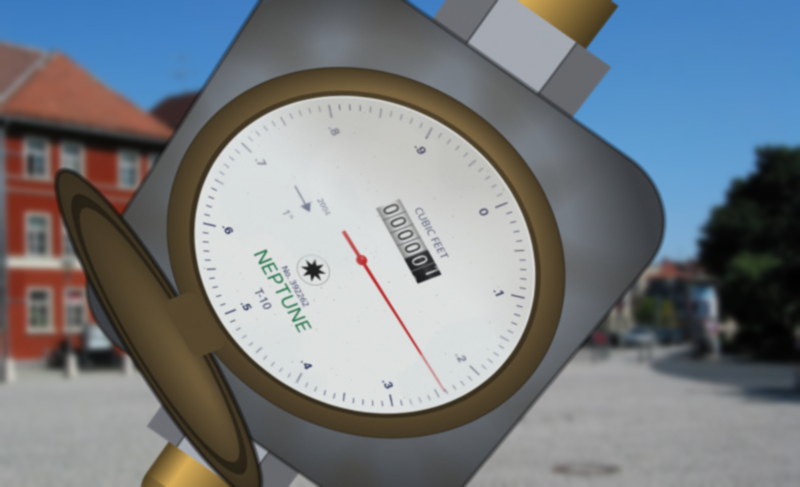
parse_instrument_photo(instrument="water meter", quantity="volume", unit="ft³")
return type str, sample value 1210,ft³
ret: 1.24,ft³
